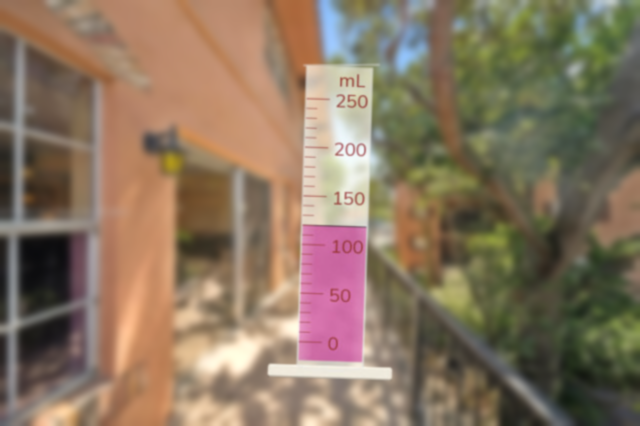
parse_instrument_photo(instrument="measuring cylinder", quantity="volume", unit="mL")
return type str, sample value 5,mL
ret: 120,mL
